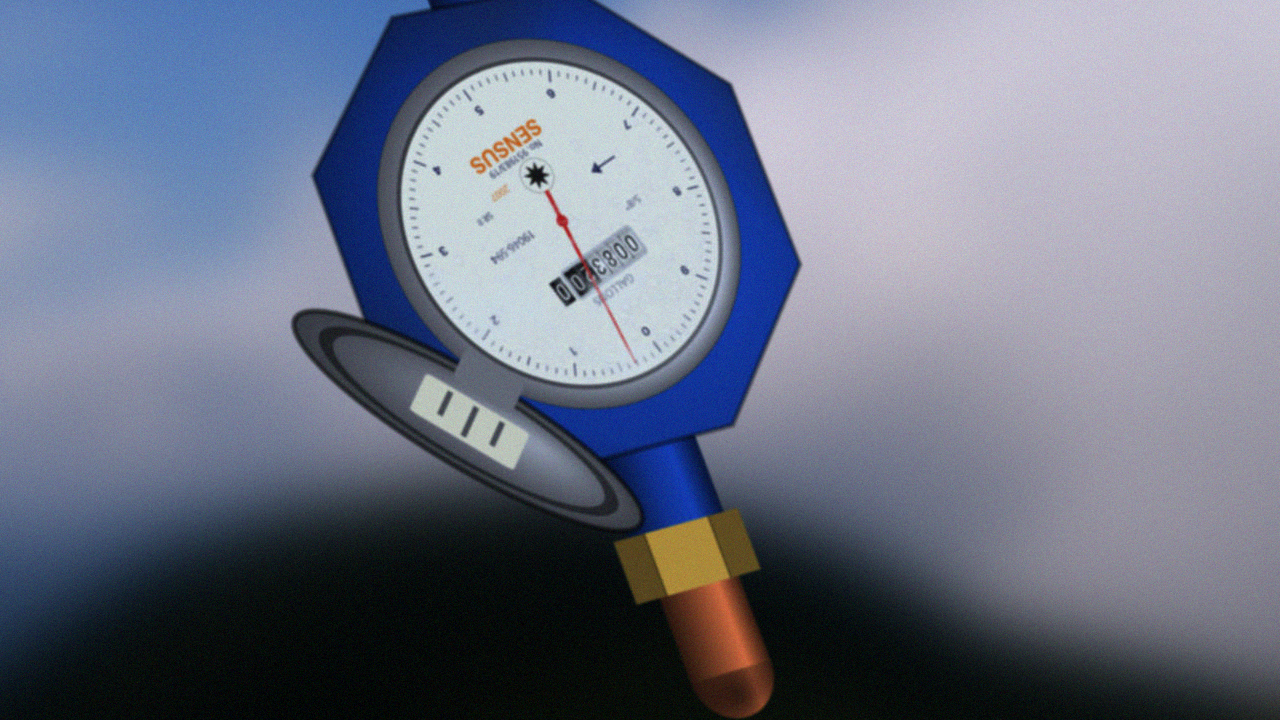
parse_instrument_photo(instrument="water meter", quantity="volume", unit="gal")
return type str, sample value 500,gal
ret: 83200.3,gal
